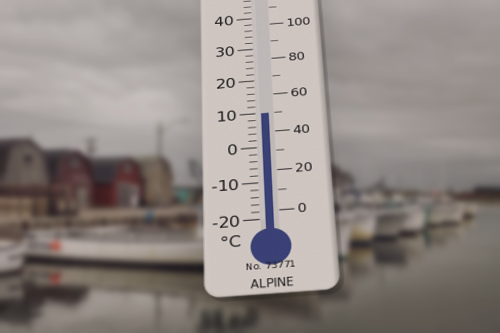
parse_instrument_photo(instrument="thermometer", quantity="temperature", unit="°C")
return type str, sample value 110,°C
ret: 10,°C
